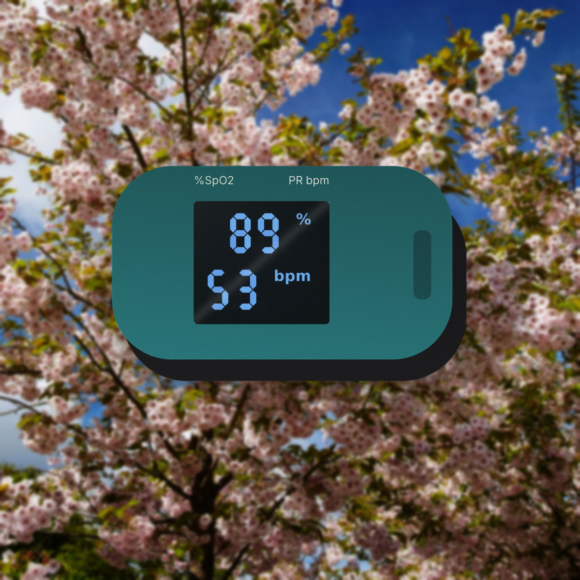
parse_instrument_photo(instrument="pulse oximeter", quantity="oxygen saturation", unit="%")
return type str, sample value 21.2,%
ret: 89,%
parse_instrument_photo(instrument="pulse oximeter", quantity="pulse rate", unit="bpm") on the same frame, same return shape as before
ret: 53,bpm
